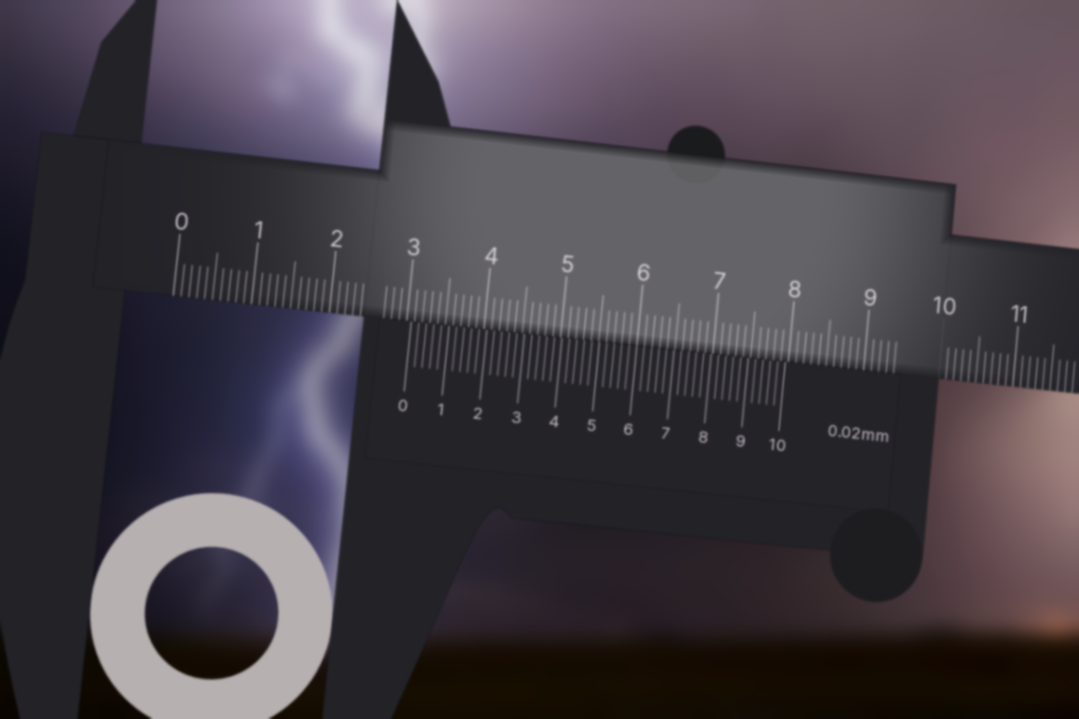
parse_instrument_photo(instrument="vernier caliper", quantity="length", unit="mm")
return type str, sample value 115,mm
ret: 30.6,mm
